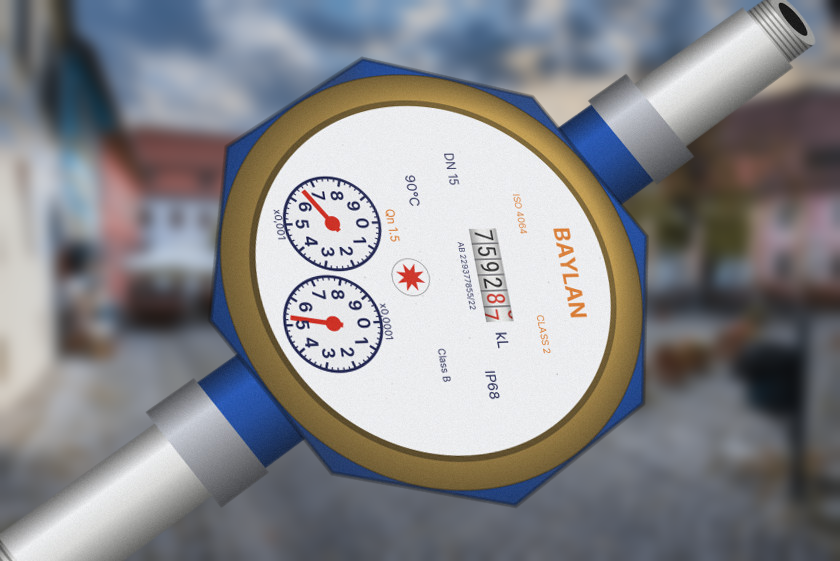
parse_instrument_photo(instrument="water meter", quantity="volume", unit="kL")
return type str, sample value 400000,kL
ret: 7592.8665,kL
